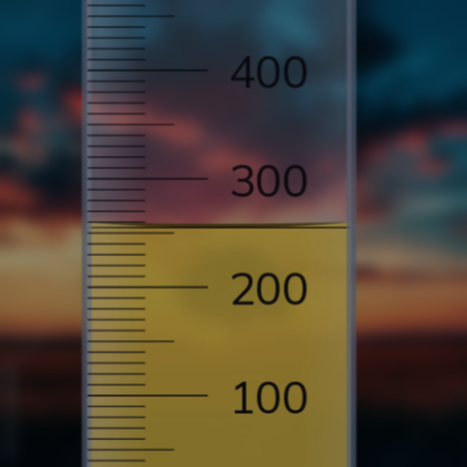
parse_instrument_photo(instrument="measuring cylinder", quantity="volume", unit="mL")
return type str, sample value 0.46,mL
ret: 255,mL
